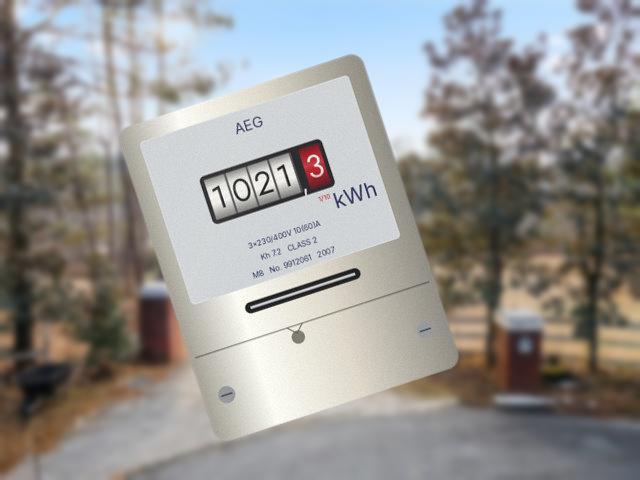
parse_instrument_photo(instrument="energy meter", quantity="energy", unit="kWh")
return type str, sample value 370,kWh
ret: 1021.3,kWh
